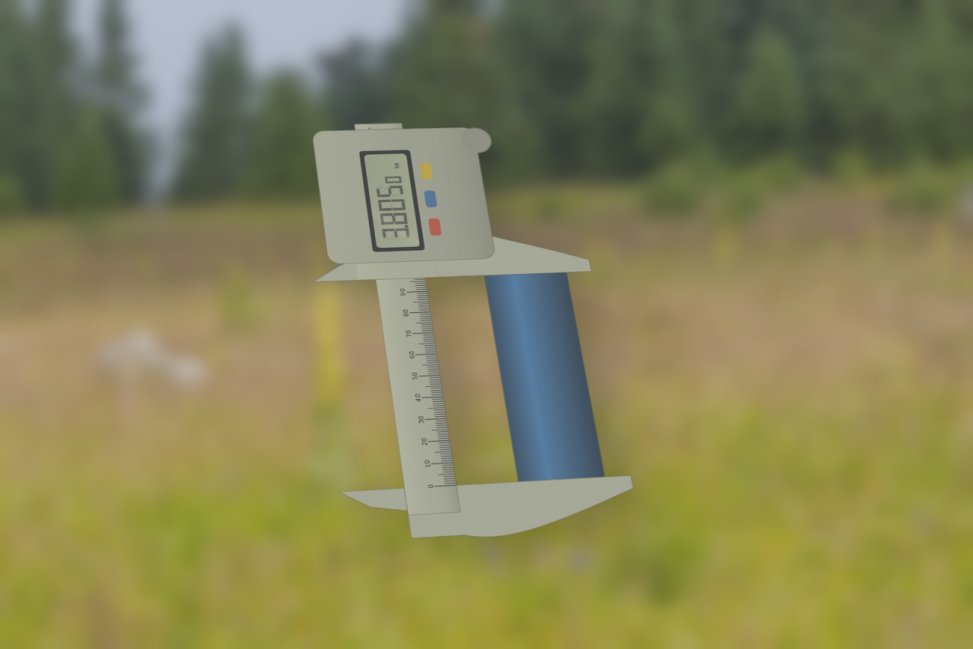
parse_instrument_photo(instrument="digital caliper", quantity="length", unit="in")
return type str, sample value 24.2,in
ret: 3.8050,in
